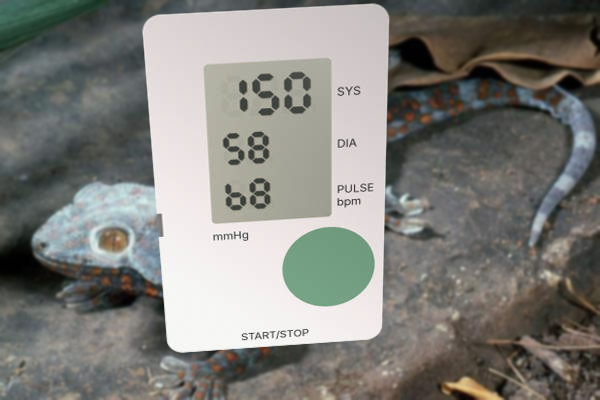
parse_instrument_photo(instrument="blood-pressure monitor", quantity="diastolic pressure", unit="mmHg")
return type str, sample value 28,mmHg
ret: 58,mmHg
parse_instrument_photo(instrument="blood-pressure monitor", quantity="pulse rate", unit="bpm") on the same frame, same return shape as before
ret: 68,bpm
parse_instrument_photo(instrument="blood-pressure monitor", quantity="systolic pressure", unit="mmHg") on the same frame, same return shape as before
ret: 150,mmHg
